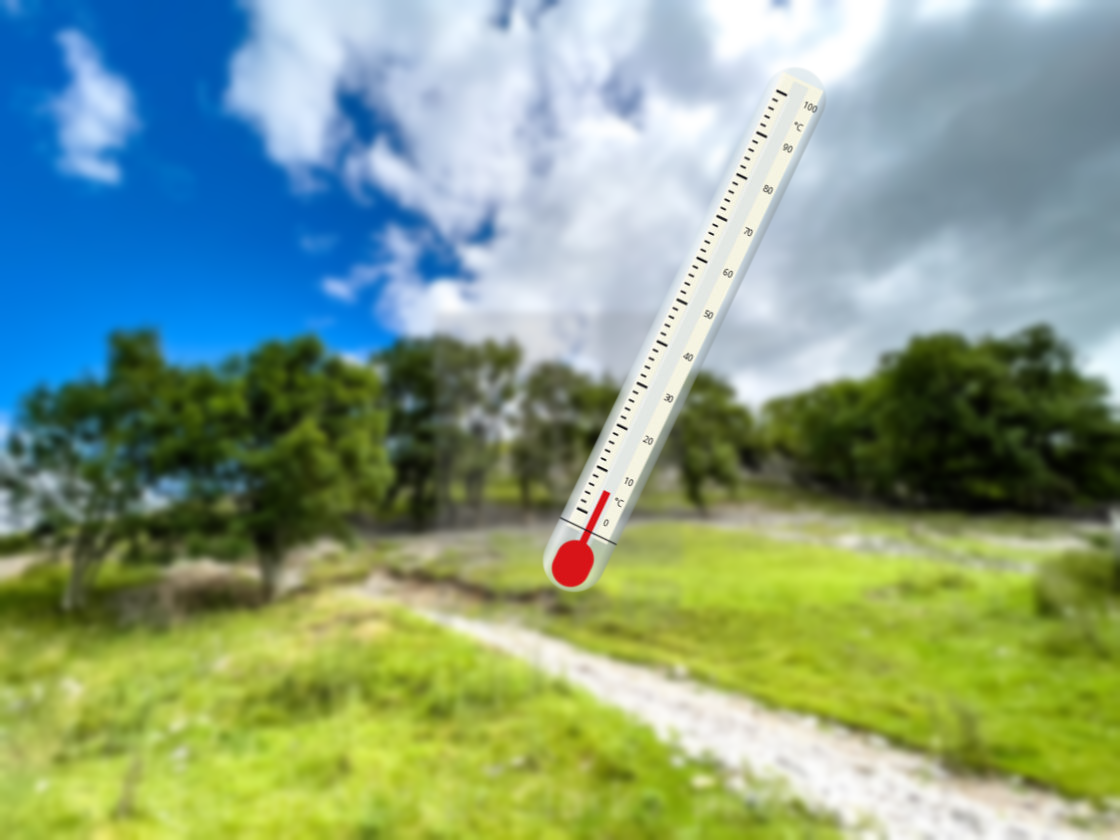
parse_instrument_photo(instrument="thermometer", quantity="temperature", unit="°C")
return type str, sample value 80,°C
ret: 6,°C
